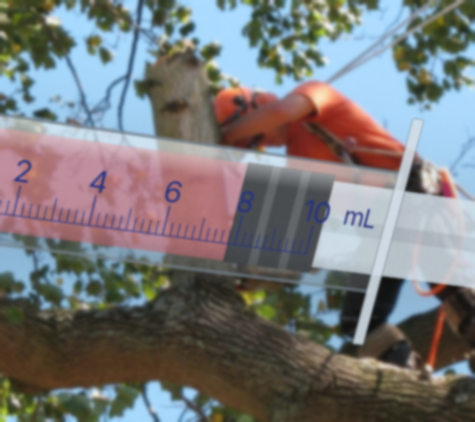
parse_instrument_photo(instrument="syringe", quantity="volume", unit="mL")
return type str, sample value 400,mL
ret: 7.8,mL
